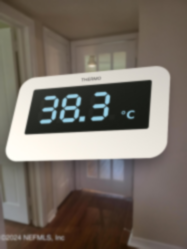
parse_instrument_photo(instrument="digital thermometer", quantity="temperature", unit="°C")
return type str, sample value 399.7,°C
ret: 38.3,°C
